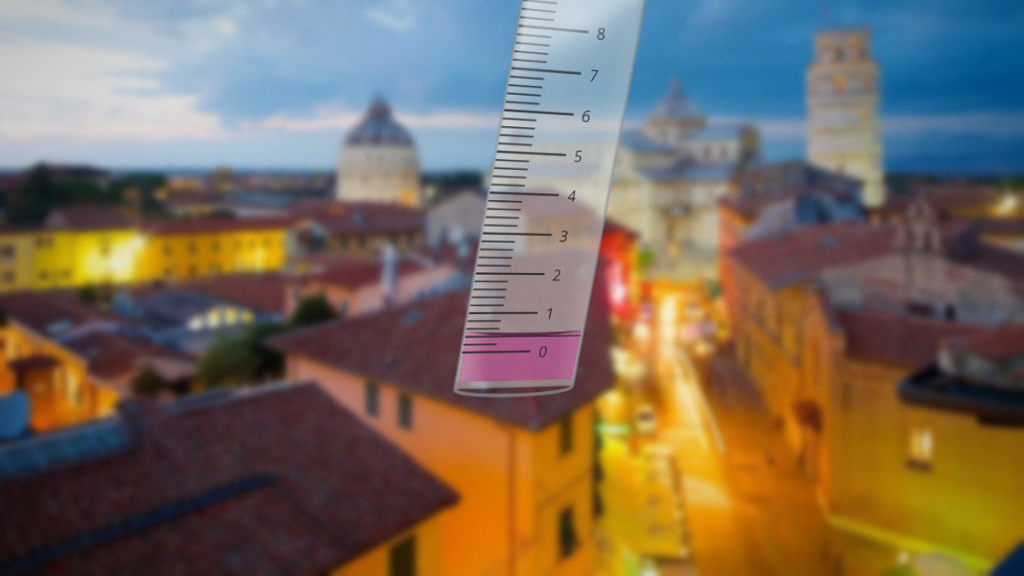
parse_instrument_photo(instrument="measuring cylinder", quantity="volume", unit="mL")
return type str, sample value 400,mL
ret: 0.4,mL
